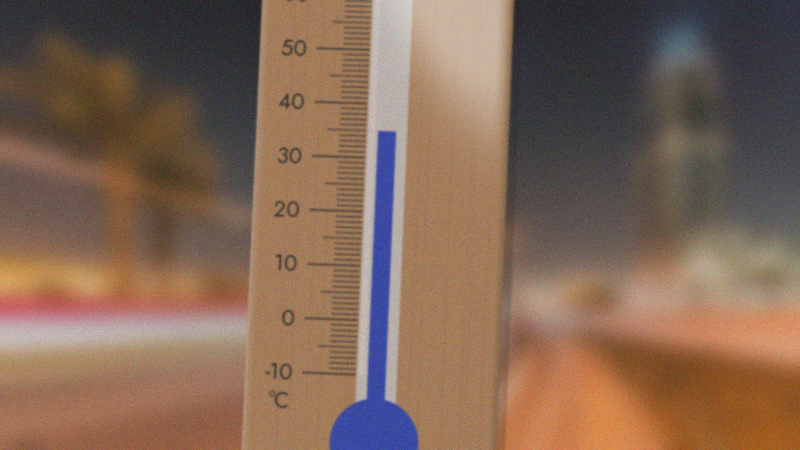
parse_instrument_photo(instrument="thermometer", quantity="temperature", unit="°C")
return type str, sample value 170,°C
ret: 35,°C
